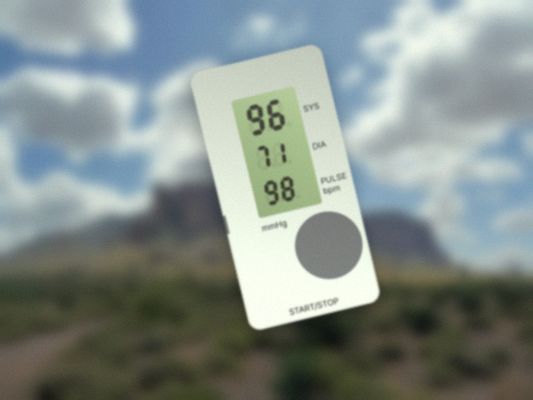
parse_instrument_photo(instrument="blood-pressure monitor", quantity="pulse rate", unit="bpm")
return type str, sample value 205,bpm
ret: 98,bpm
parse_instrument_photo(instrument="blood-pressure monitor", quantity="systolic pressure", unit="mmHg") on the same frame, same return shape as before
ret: 96,mmHg
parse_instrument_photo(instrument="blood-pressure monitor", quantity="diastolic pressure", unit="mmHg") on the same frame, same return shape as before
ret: 71,mmHg
